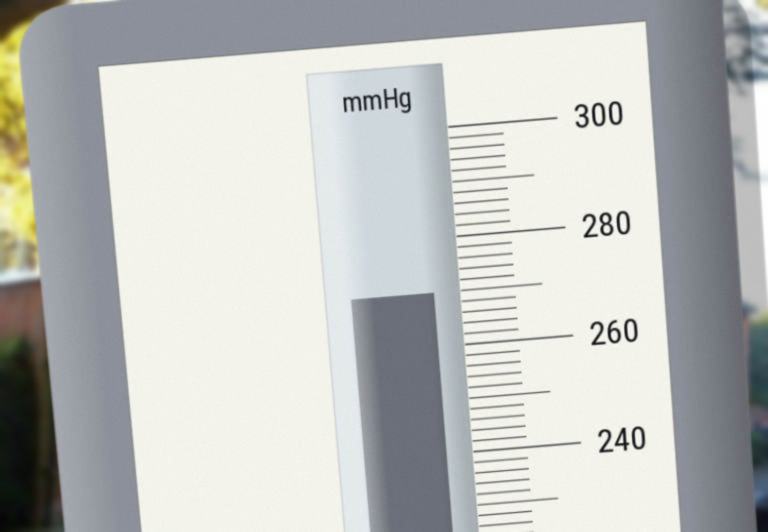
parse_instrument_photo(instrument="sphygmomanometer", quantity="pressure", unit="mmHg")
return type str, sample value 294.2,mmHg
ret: 270,mmHg
